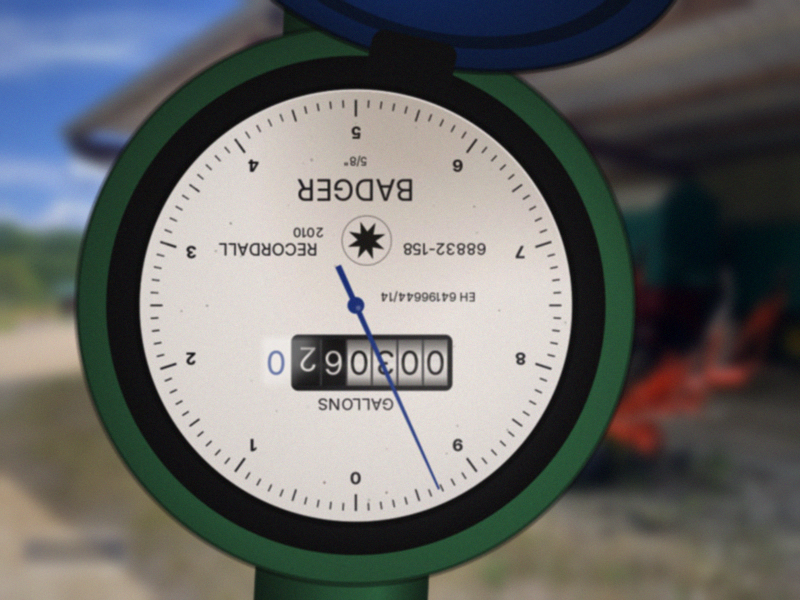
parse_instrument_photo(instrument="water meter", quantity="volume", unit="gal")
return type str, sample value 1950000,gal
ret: 30619.3,gal
